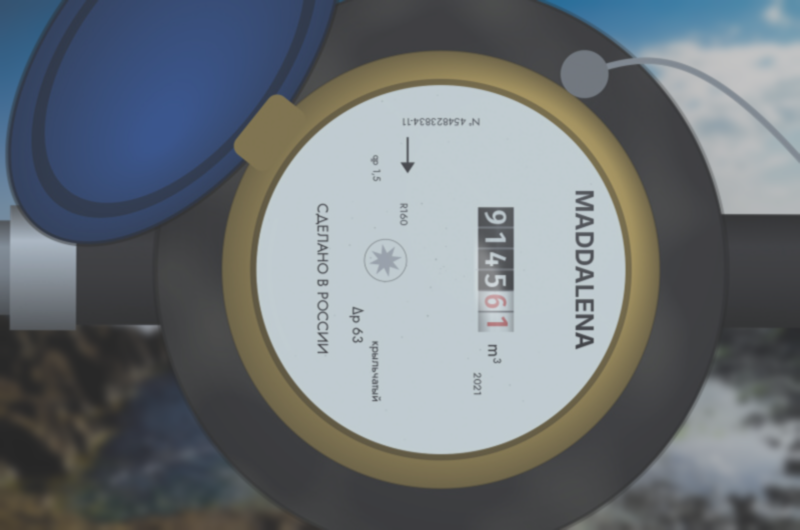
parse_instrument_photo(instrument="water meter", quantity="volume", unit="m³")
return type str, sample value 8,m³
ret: 9145.61,m³
